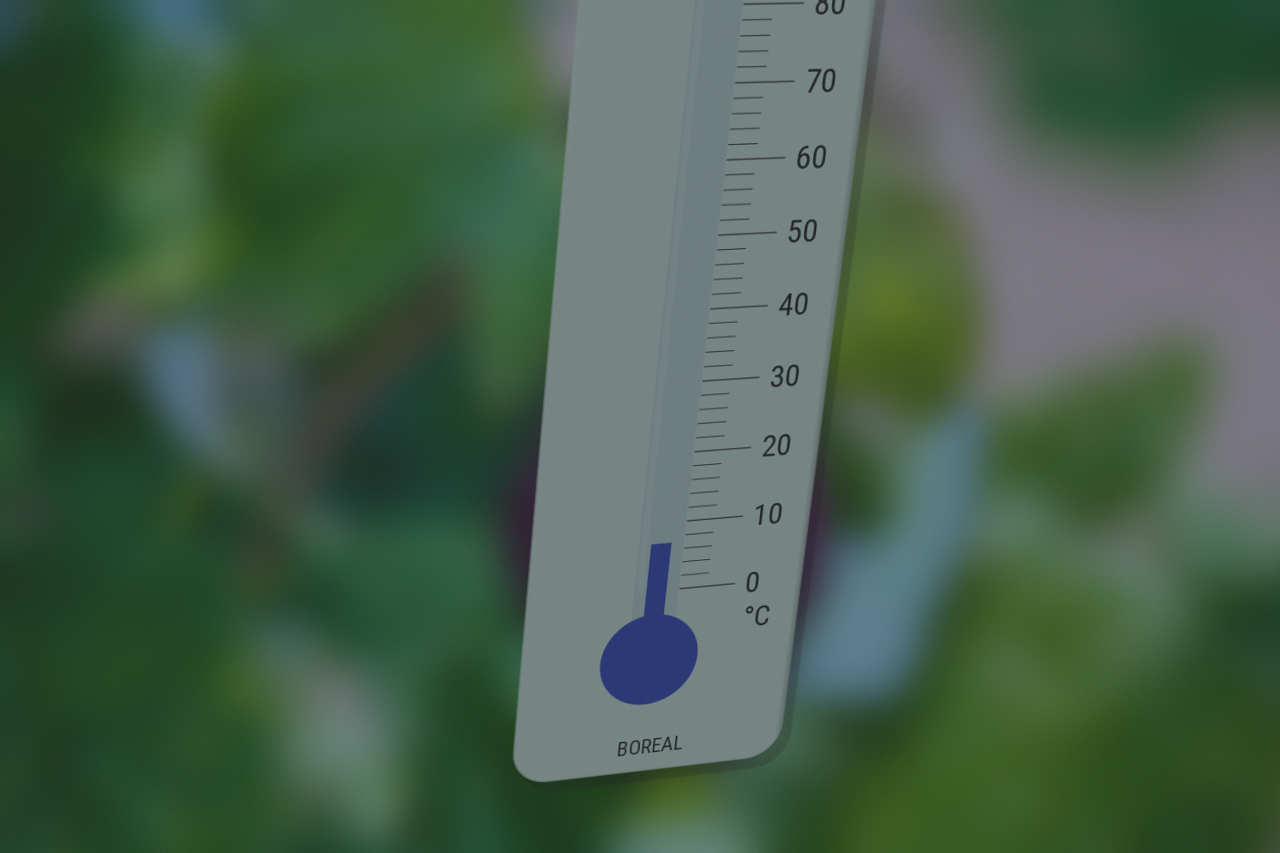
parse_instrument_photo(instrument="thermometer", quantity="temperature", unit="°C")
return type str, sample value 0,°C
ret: 7,°C
